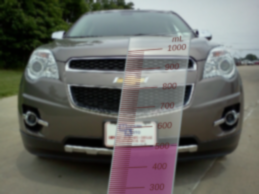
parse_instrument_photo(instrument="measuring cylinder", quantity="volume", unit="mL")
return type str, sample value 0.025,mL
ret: 500,mL
